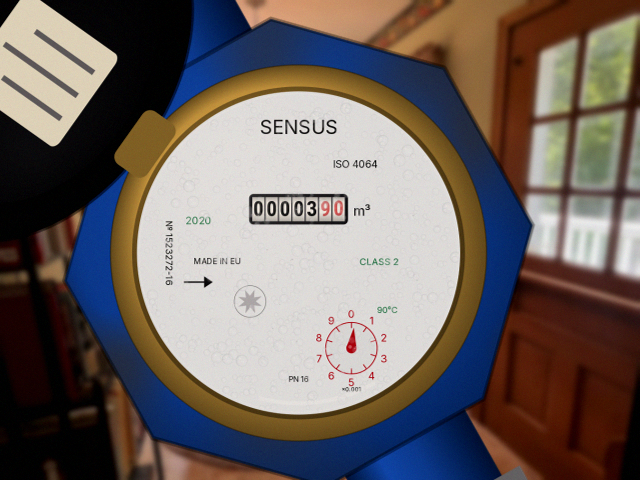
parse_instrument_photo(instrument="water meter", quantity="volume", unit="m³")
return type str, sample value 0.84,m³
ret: 3.900,m³
